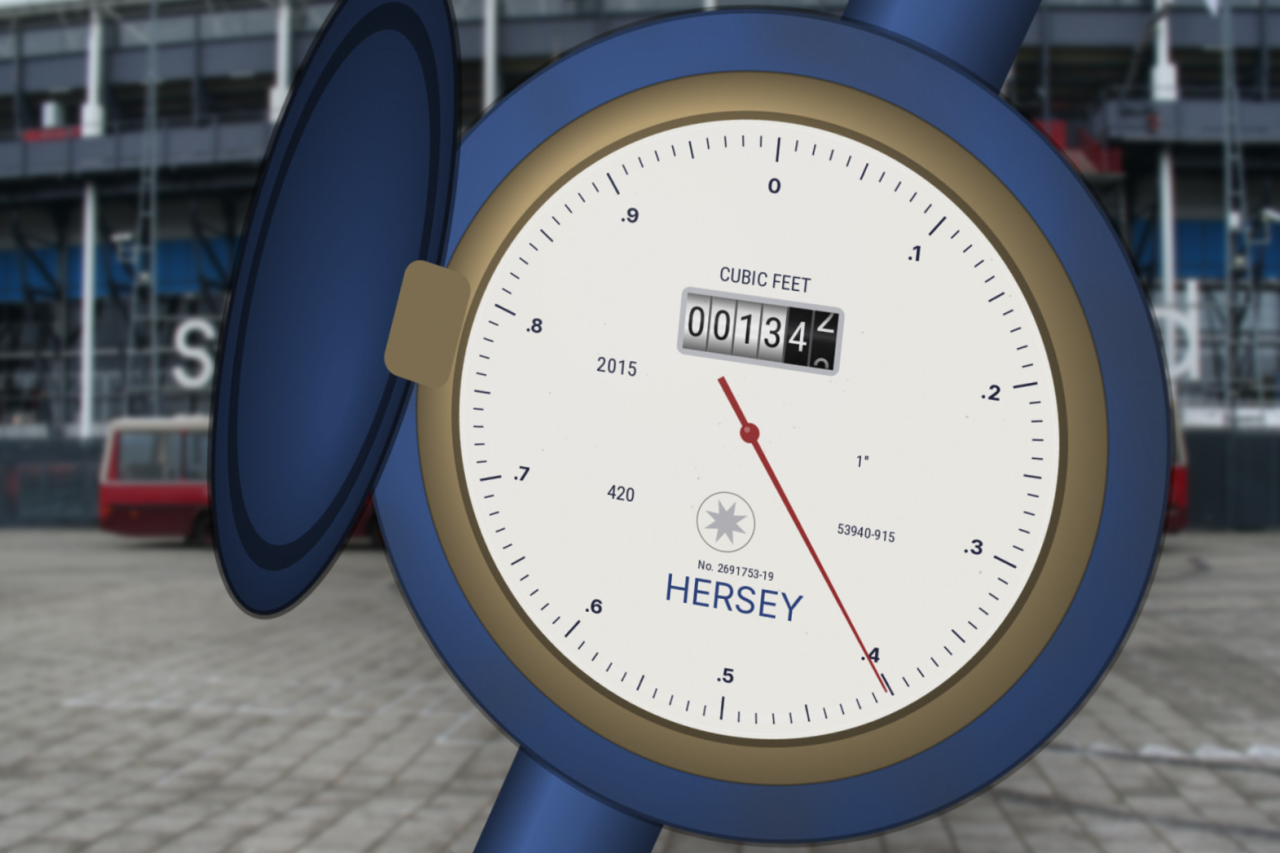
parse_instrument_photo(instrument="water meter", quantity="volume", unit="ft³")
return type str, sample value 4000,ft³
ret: 1342.40,ft³
